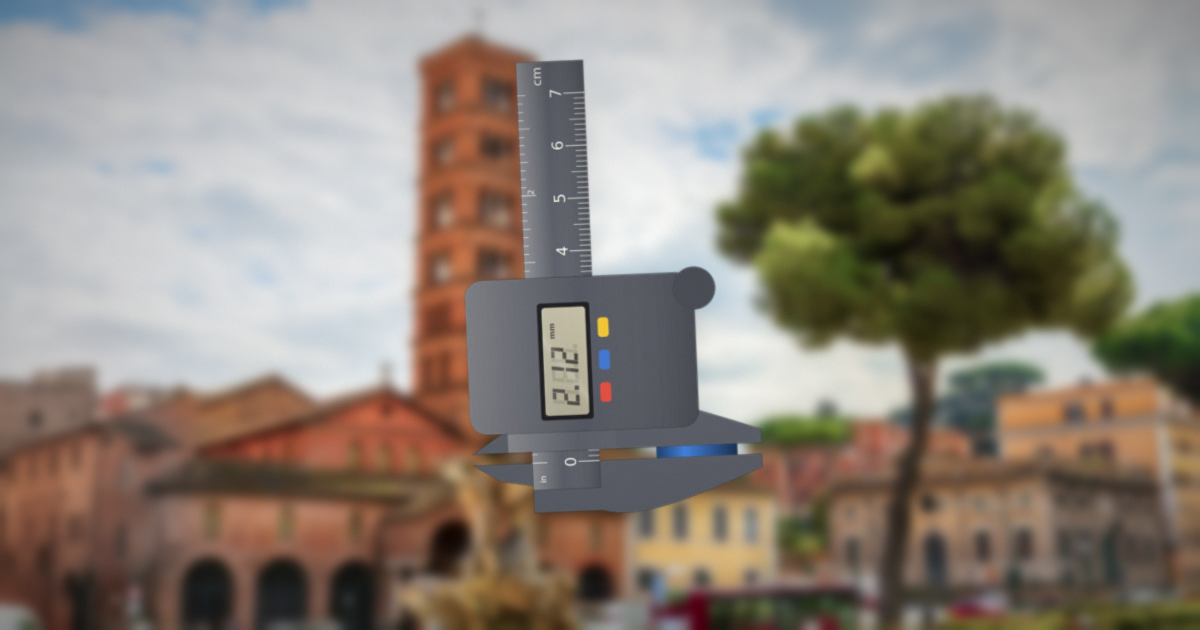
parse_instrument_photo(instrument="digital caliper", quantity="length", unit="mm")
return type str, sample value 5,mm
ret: 2.12,mm
